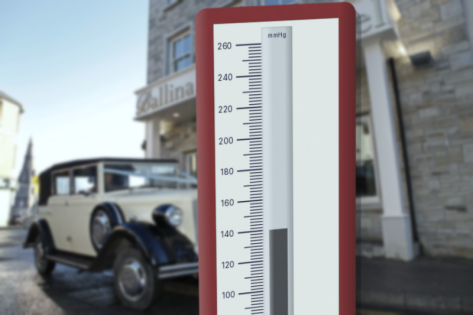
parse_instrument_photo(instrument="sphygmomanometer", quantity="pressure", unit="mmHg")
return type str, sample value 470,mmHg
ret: 140,mmHg
